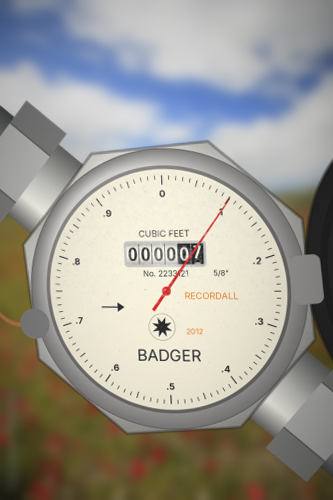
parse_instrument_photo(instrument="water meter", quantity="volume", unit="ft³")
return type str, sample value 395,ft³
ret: 7.10,ft³
